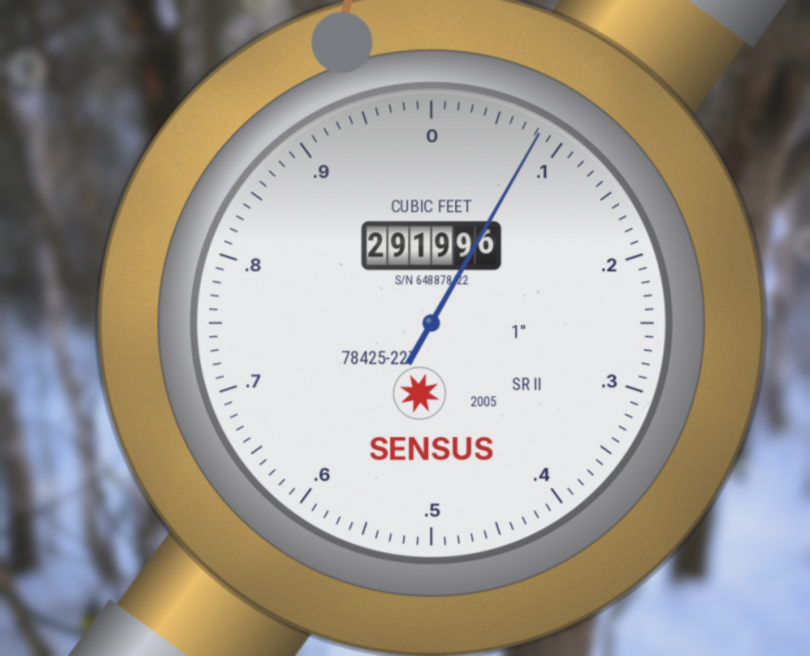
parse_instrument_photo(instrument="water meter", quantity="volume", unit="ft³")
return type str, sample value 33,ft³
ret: 291996.08,ft³
